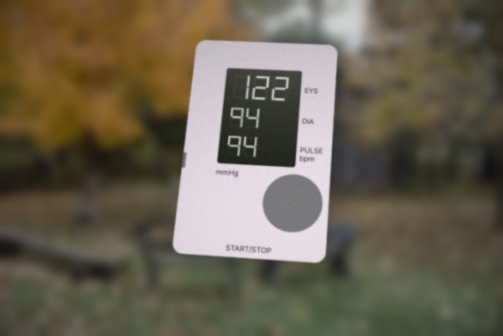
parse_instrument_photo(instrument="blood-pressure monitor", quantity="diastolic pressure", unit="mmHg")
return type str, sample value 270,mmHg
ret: 94,mmHg
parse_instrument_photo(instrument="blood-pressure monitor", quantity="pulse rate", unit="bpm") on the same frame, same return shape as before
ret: 94,bpm
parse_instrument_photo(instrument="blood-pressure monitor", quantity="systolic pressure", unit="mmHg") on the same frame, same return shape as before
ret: 122,mmHg
